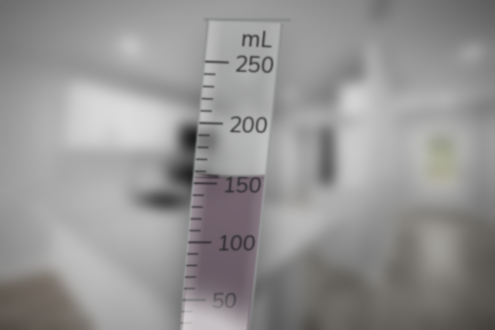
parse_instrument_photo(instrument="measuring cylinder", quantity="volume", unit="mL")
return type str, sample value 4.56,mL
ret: 155,mL
